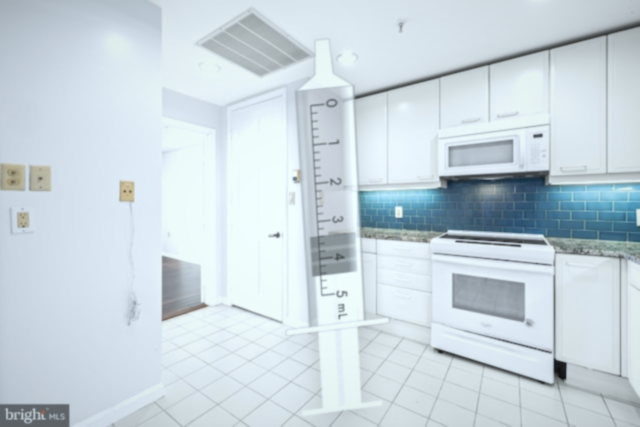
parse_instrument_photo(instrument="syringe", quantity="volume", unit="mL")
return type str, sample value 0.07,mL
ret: 3.4,mL
